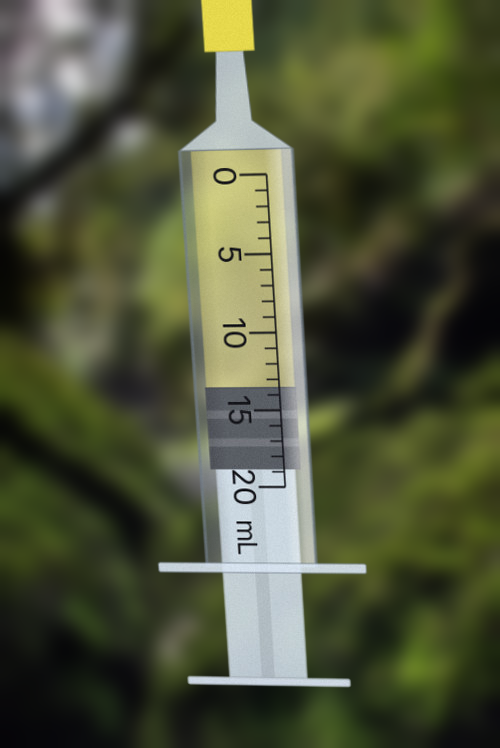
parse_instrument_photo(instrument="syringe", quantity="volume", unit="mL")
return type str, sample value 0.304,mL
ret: 13.5,mL
